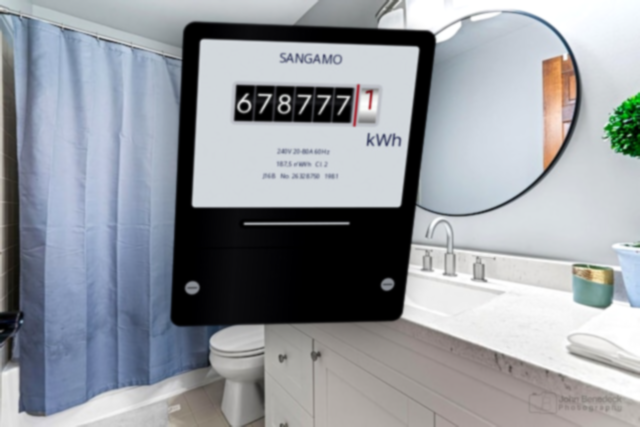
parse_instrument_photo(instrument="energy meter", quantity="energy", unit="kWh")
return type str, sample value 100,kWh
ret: 678777.1,kWh
